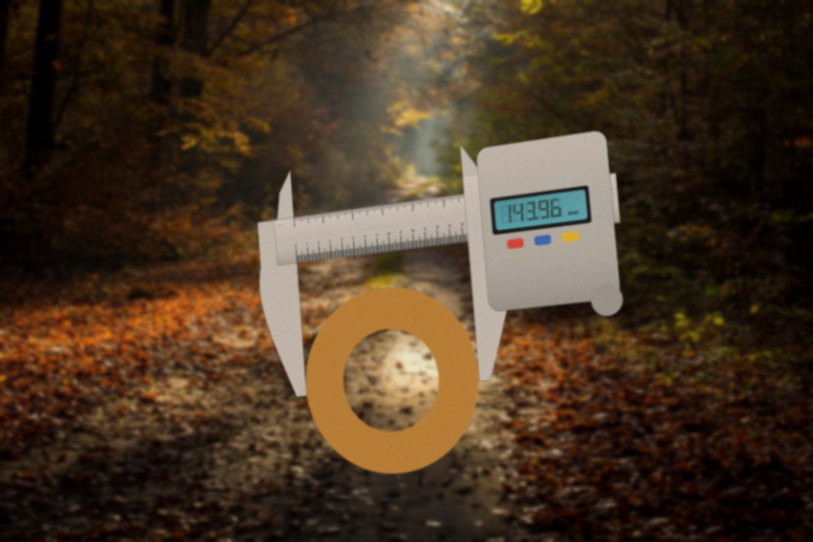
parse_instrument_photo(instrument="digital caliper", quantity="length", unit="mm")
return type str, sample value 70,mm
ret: 143.96,mm
